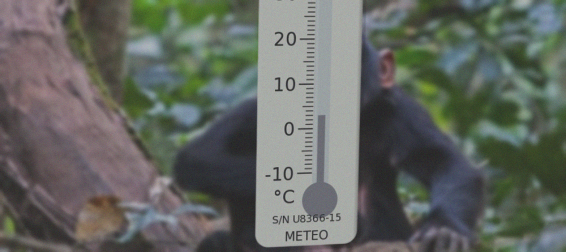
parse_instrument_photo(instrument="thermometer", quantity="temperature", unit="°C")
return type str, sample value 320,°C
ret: 3,°C
